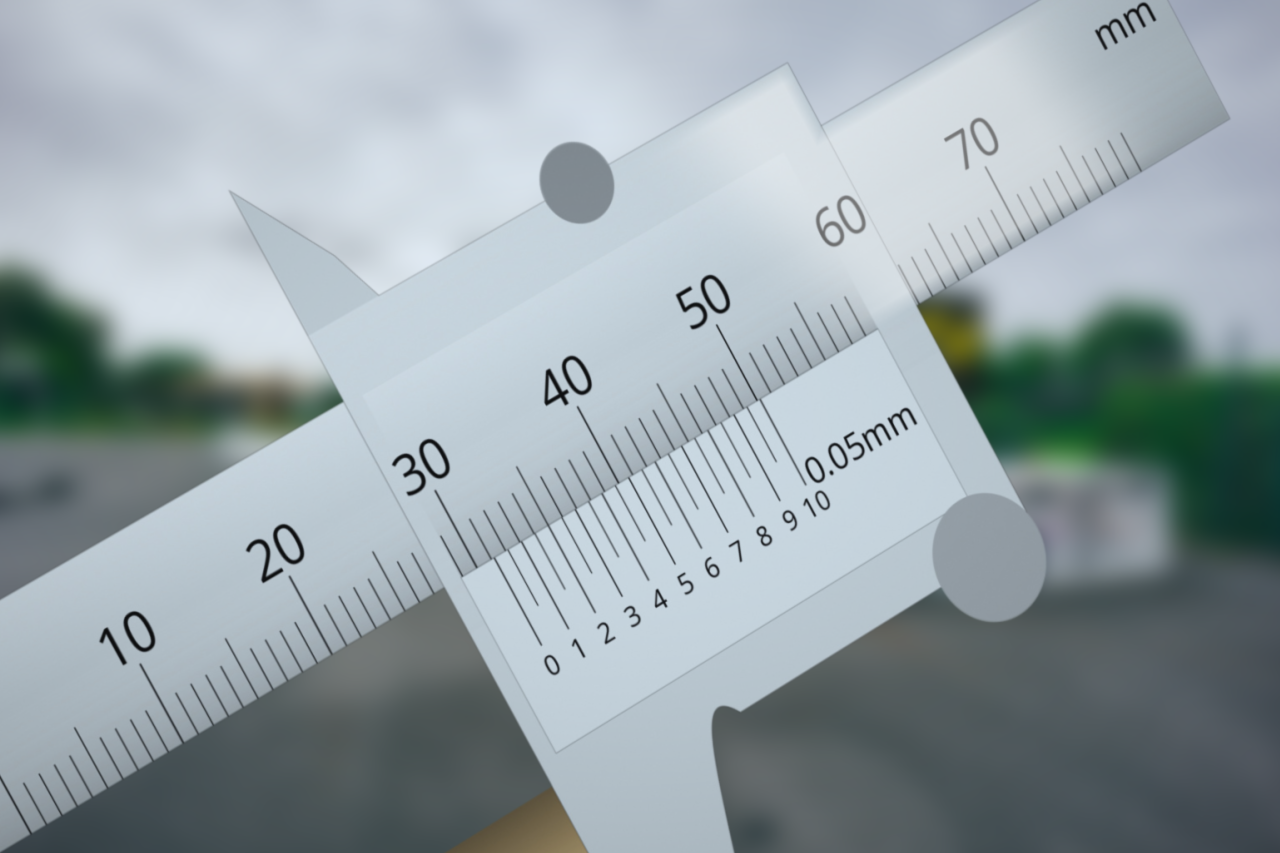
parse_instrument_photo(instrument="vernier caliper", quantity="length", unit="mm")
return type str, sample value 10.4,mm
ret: 31.2,mm
